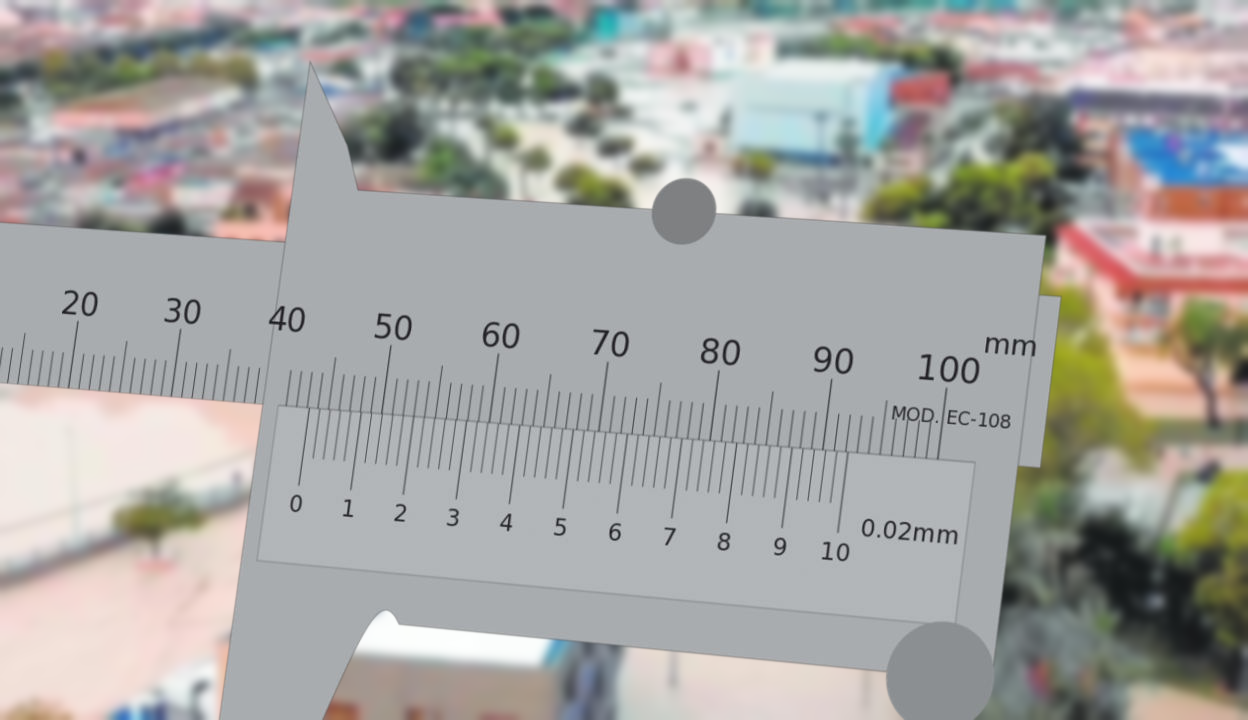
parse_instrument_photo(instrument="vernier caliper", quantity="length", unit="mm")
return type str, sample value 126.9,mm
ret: 43.2,mm
